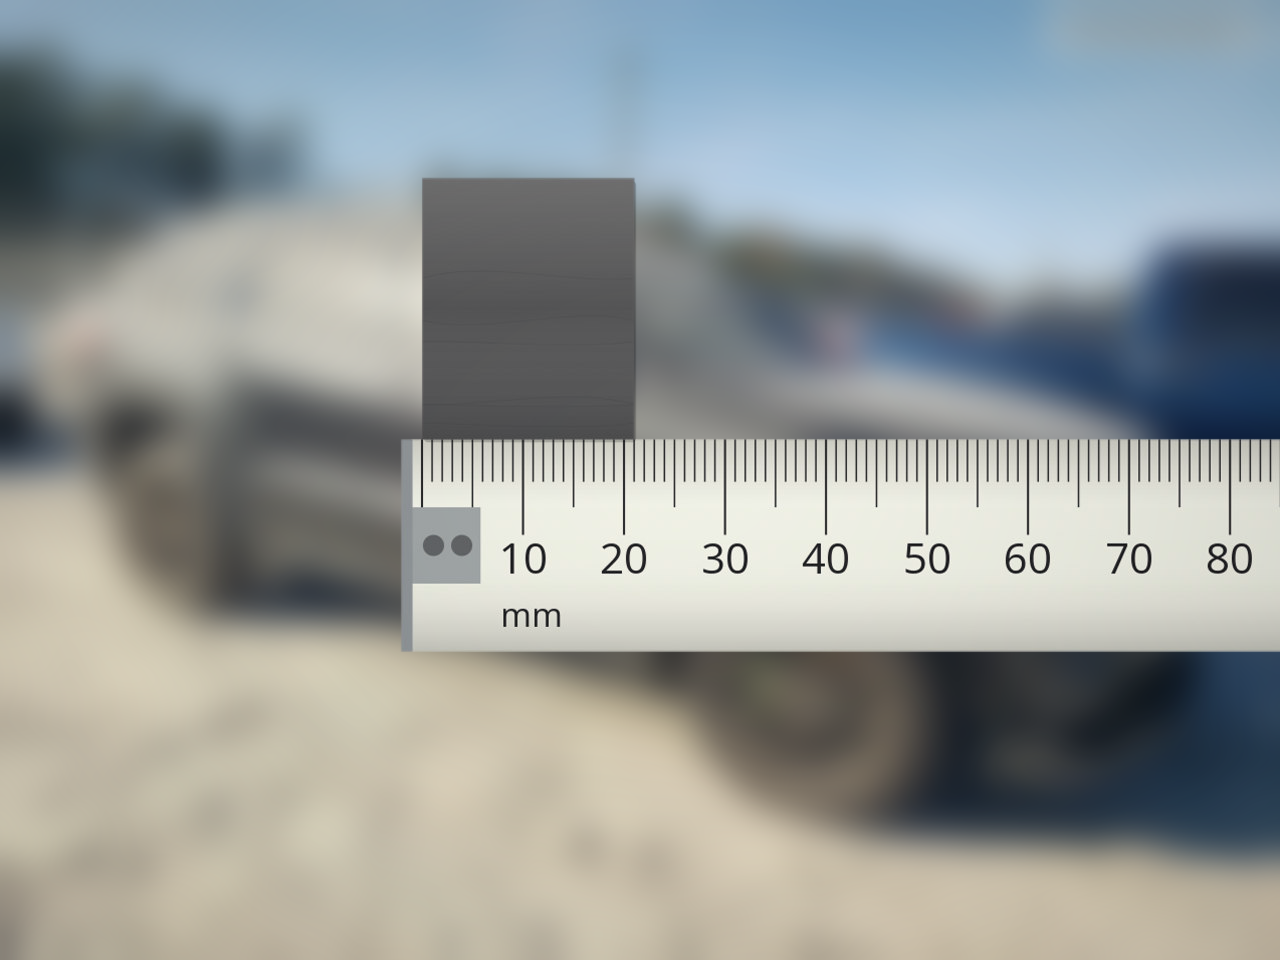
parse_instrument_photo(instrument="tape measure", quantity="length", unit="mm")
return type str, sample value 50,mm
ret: 21,mm
